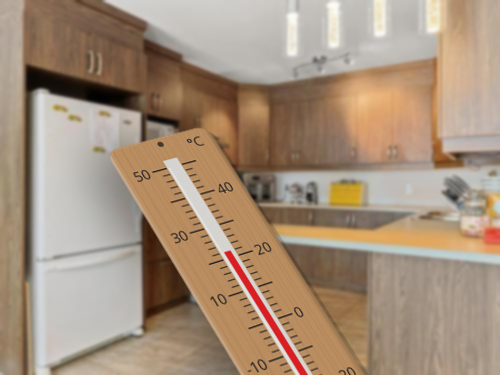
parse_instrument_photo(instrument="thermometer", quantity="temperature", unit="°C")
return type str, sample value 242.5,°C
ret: 22,°C
